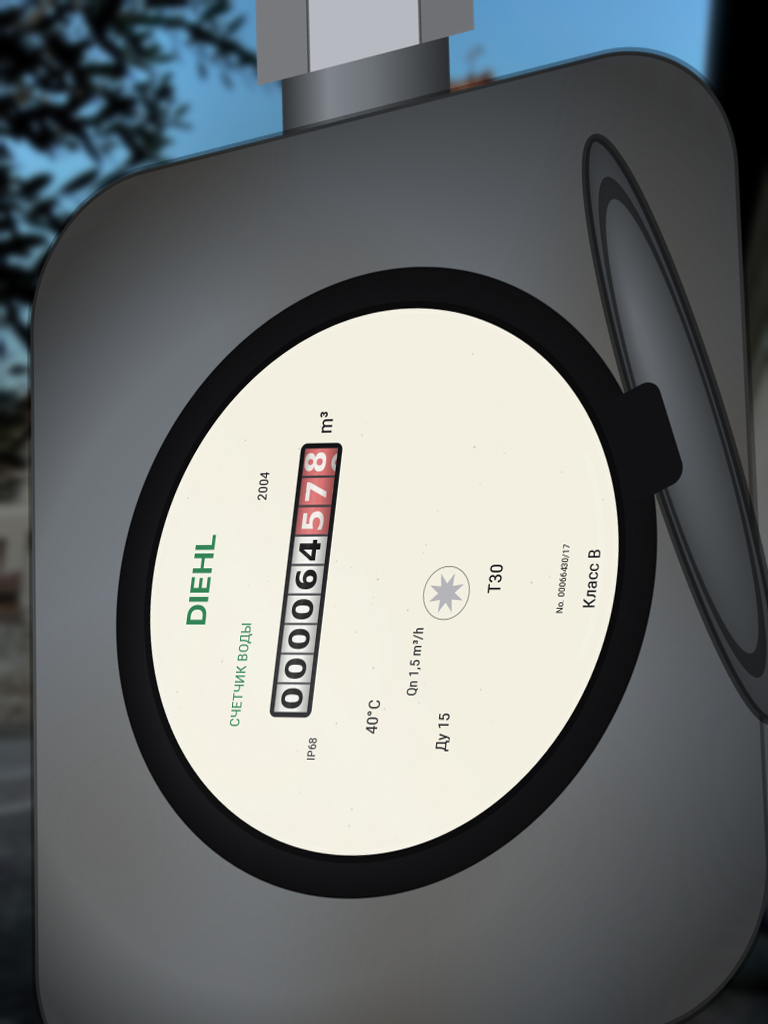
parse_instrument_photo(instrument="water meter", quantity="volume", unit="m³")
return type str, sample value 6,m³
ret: 64.578,m³
